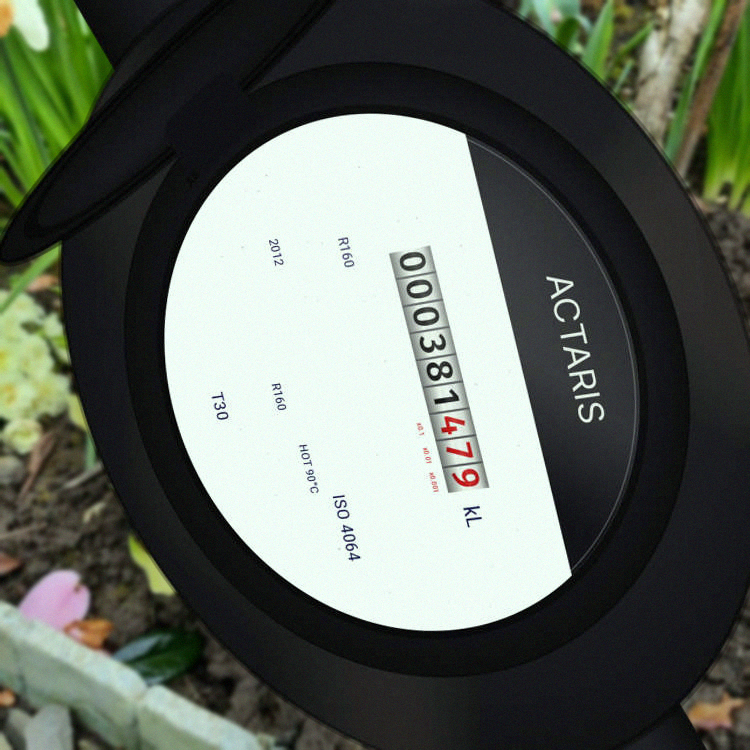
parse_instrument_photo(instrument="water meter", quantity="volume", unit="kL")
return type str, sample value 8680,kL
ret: 381.479,kL
